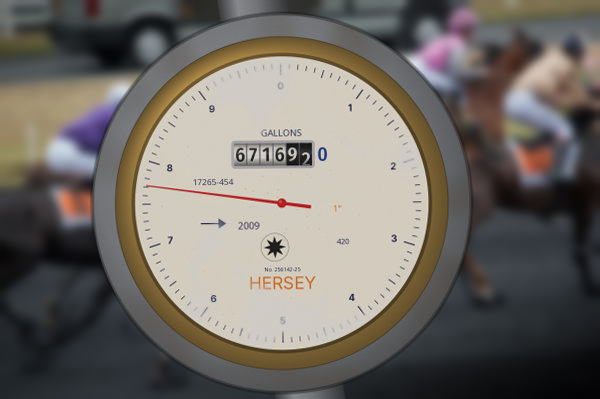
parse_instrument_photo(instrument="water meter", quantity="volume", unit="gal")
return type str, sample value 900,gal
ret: 6716917.7,gal
